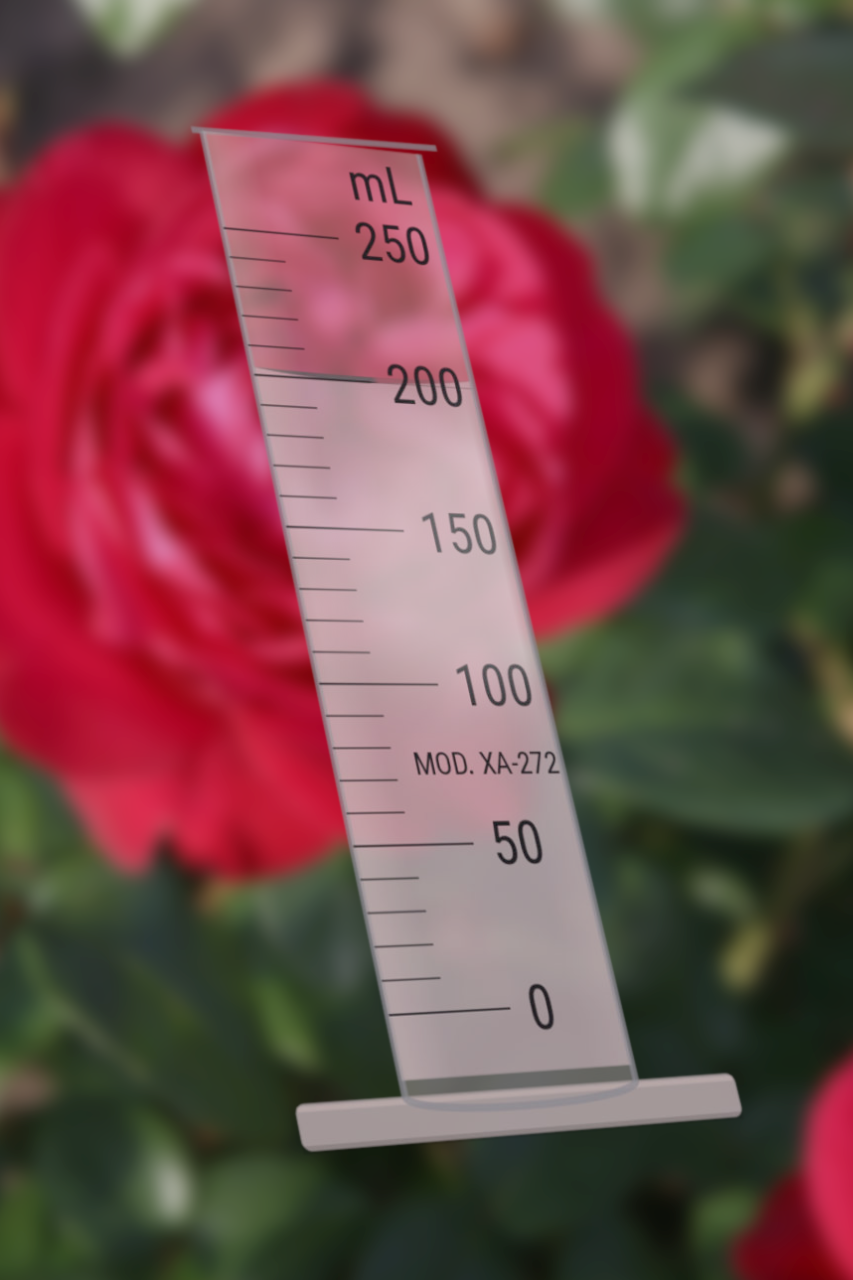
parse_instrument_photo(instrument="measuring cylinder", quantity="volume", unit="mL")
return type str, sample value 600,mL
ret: 200,mL
